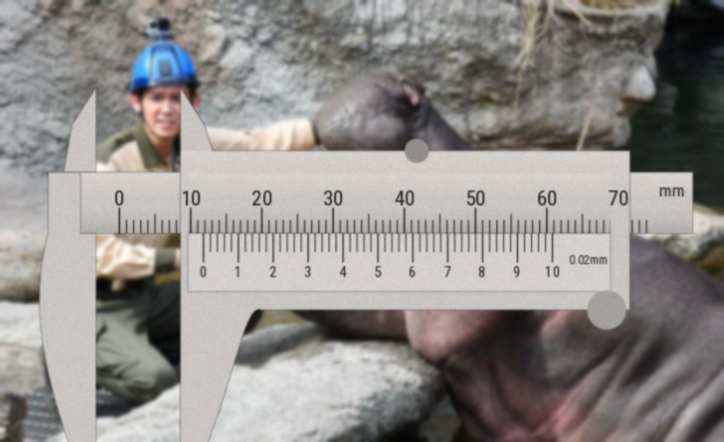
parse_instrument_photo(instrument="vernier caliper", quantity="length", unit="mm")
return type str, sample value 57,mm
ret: 11.8,mm
